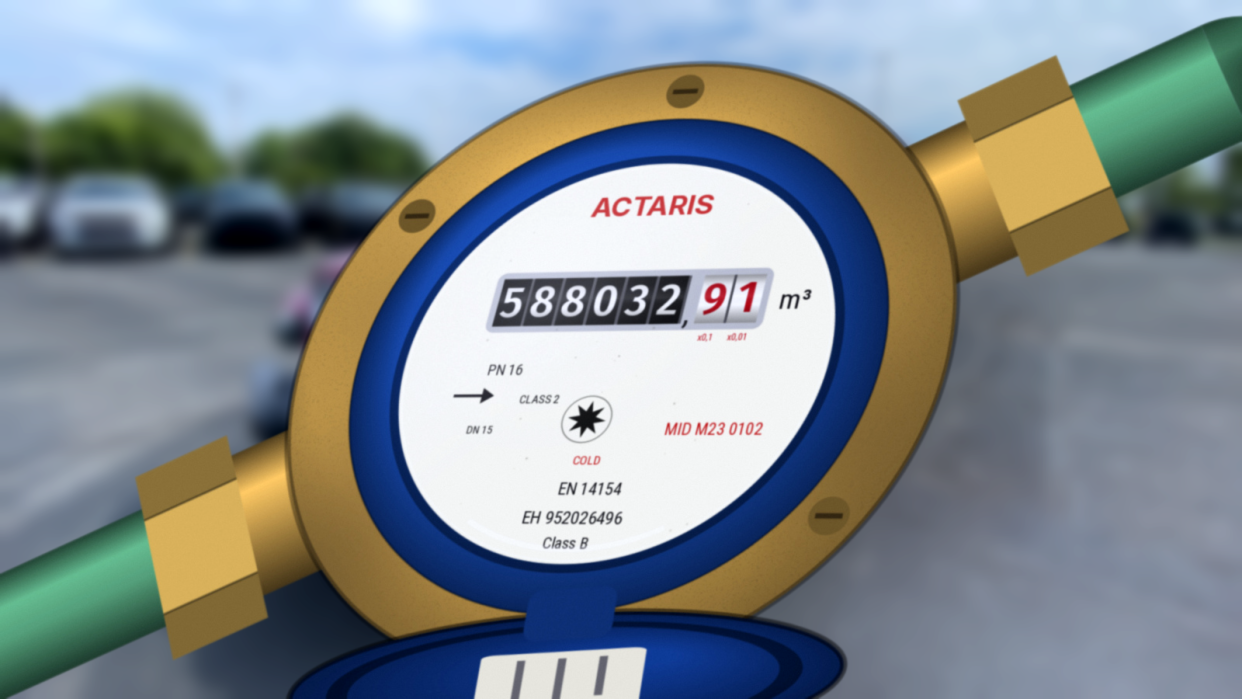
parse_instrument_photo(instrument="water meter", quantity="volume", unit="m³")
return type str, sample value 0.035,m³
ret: 588032.91,m³
